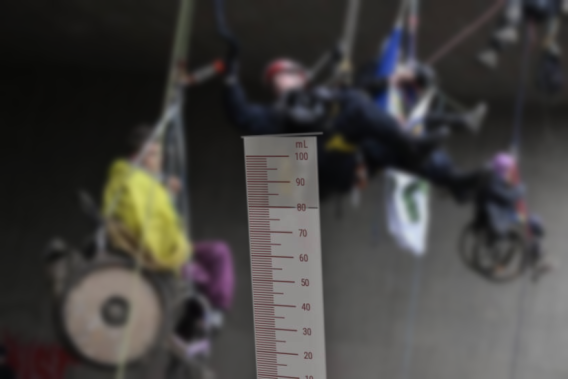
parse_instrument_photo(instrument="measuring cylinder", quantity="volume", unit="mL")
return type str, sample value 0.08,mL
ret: 80,mL
